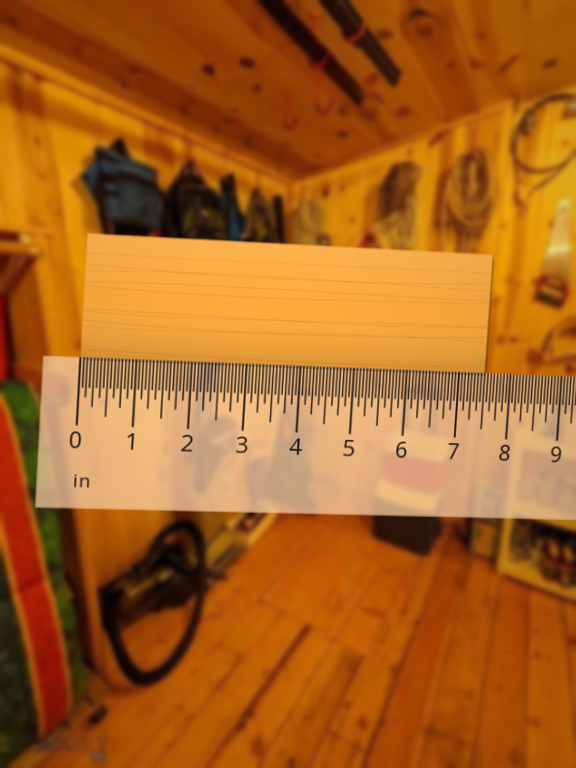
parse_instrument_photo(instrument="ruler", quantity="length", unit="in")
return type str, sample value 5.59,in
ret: 7.5,in
